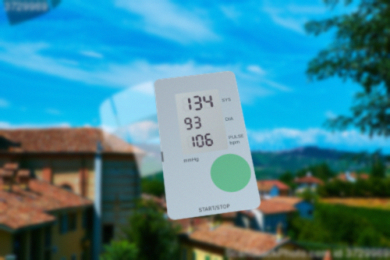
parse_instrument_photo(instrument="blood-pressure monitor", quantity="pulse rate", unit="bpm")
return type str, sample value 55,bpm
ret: 106,bpm
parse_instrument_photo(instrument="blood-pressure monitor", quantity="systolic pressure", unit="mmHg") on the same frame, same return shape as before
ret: 134,mmHg
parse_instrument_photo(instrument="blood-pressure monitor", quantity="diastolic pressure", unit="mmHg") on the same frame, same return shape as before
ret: 93,mmHg
